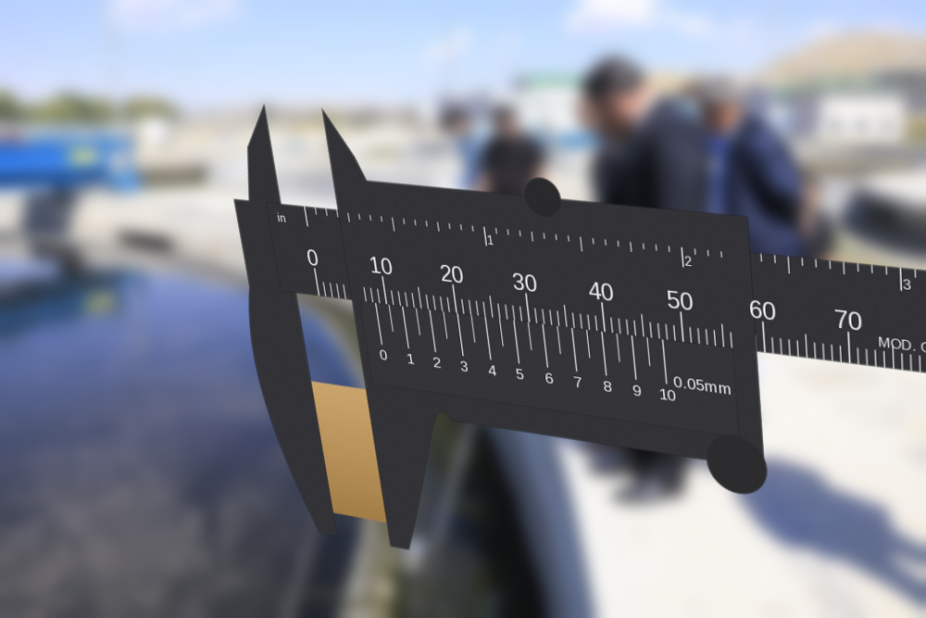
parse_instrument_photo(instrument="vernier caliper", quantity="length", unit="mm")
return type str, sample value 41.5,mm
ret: 8.4,mm
